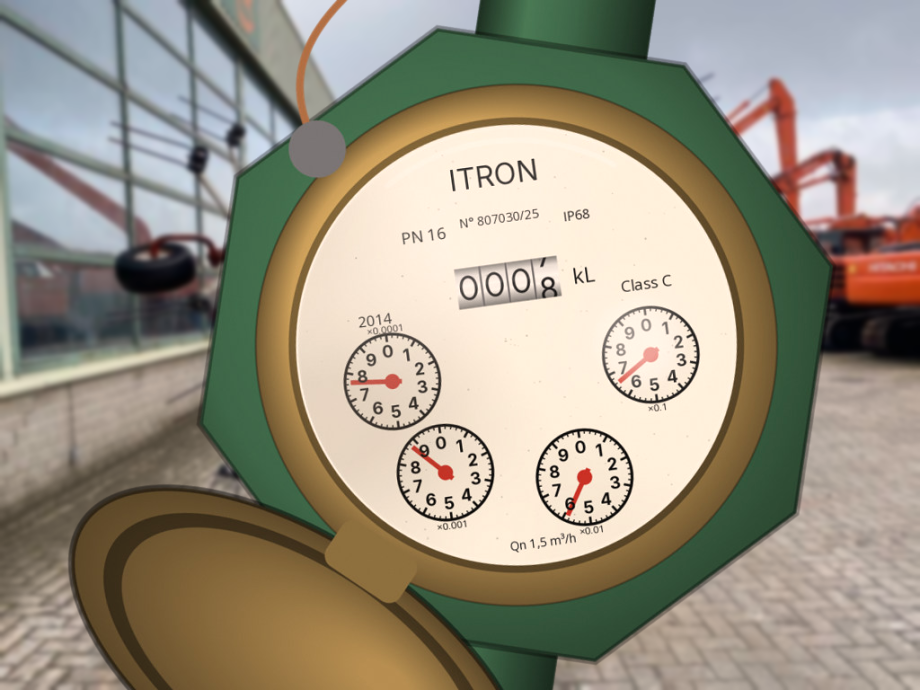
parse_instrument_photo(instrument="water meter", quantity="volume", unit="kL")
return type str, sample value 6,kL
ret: 7.6587,kL
